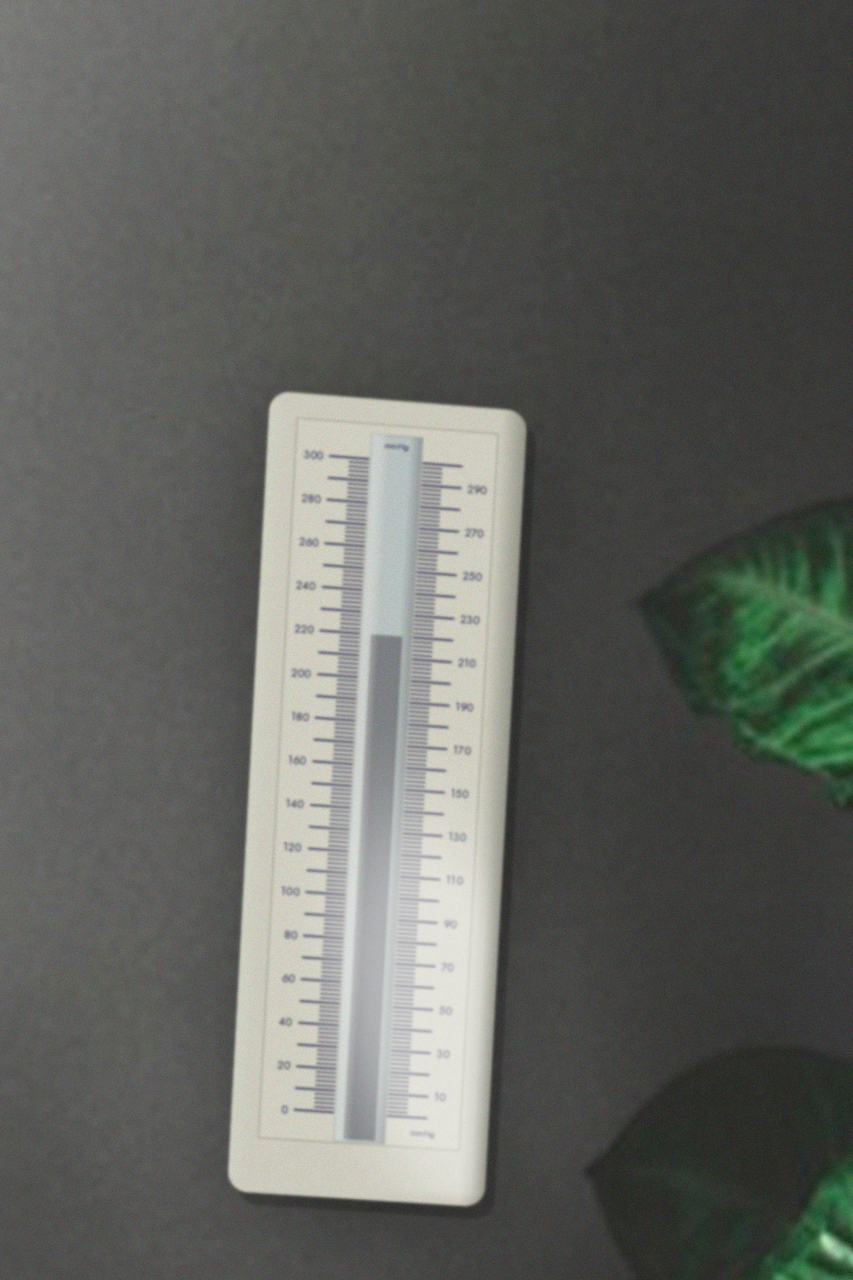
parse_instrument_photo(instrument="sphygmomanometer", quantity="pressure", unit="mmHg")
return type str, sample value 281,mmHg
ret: 220,mmHg
